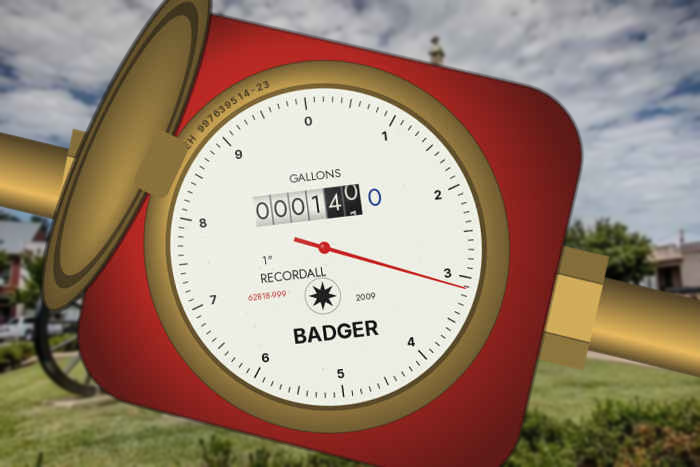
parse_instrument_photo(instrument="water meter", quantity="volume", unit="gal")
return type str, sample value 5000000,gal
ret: 1403.1,gal
